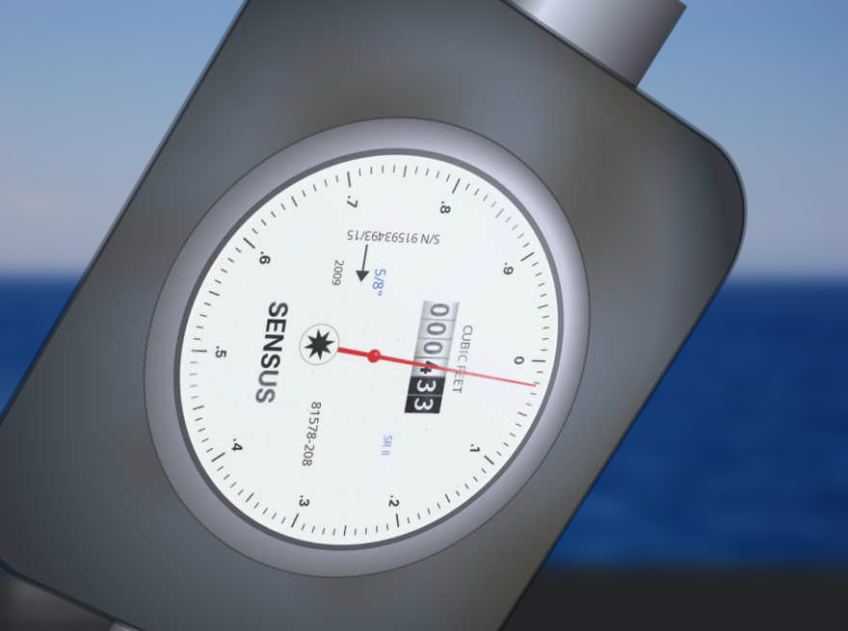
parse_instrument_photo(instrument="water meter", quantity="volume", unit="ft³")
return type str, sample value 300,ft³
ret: 433.02,ft³
